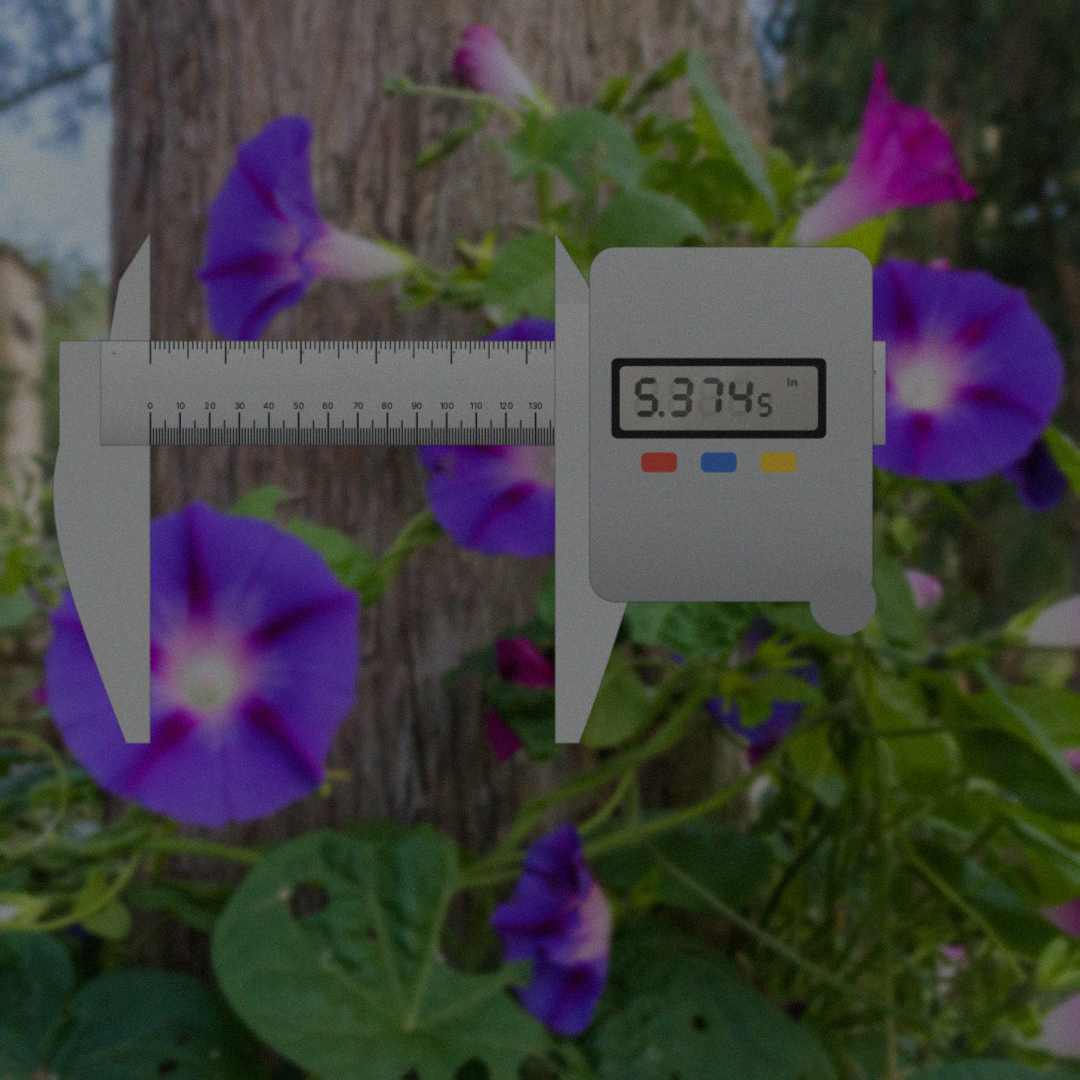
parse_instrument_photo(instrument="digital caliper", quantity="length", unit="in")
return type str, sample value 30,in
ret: 5.3745,in
